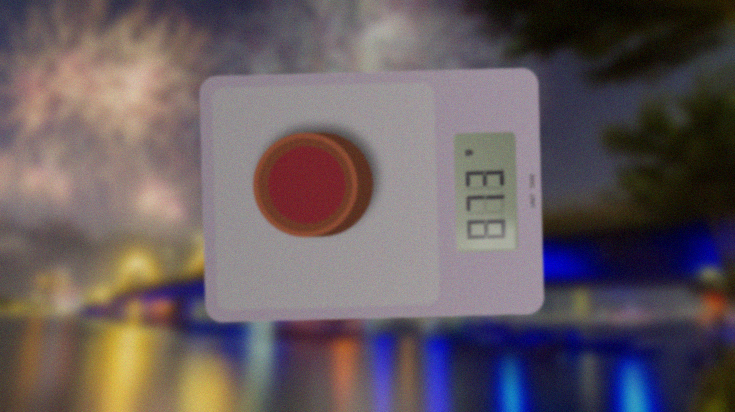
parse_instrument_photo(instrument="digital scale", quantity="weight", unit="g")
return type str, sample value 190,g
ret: 873,g
